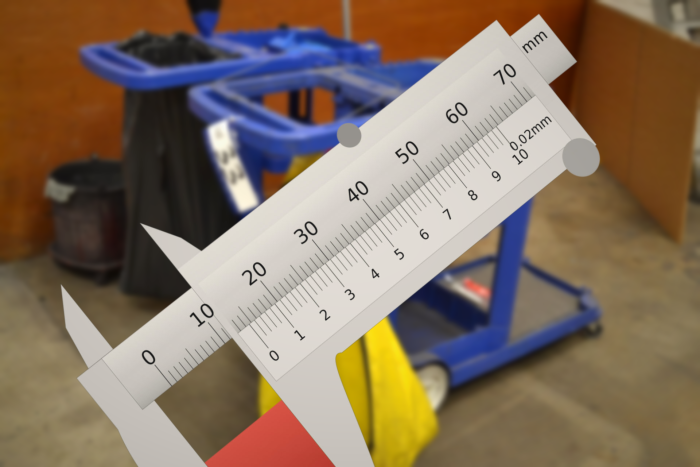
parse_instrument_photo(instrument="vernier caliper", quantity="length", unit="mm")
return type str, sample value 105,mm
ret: 14.6,mm
